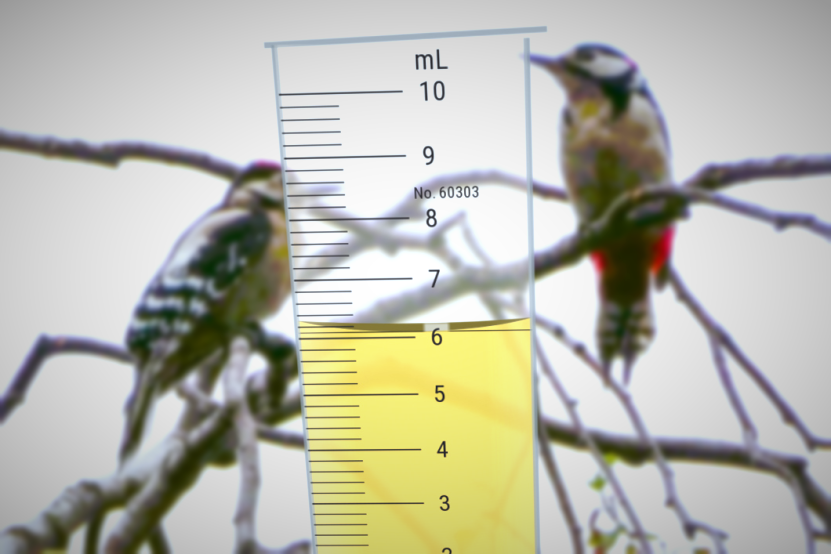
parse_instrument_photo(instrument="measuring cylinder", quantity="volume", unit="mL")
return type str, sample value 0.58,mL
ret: 6.1,mL
